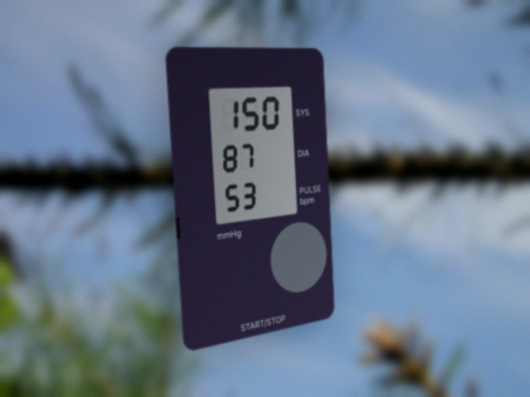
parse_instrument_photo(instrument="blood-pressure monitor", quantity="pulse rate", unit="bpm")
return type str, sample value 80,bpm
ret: 53,bpm
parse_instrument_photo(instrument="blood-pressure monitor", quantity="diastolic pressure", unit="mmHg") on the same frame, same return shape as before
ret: 87,mmHg
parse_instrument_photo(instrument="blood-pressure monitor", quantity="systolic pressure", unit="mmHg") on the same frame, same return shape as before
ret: 150,mmHg
